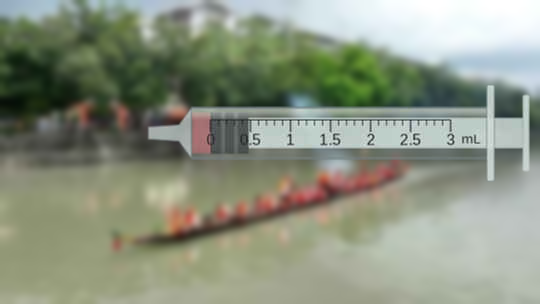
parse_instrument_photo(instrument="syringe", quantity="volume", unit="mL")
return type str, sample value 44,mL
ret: 0,mL
